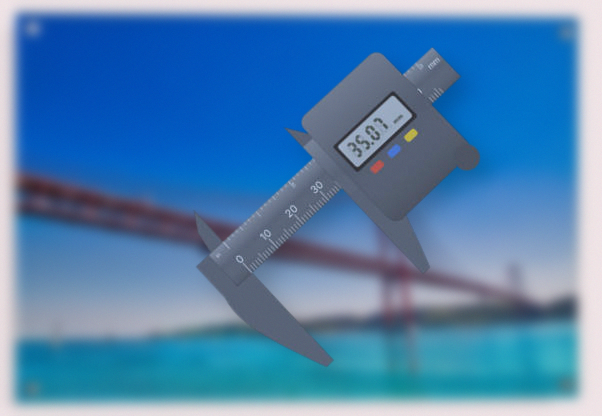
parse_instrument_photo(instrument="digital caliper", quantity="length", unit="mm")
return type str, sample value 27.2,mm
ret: 35.07,mm
